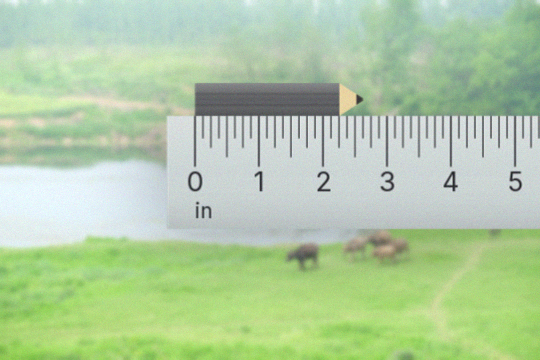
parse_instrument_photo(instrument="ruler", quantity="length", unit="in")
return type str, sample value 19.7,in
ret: 2.625,in
